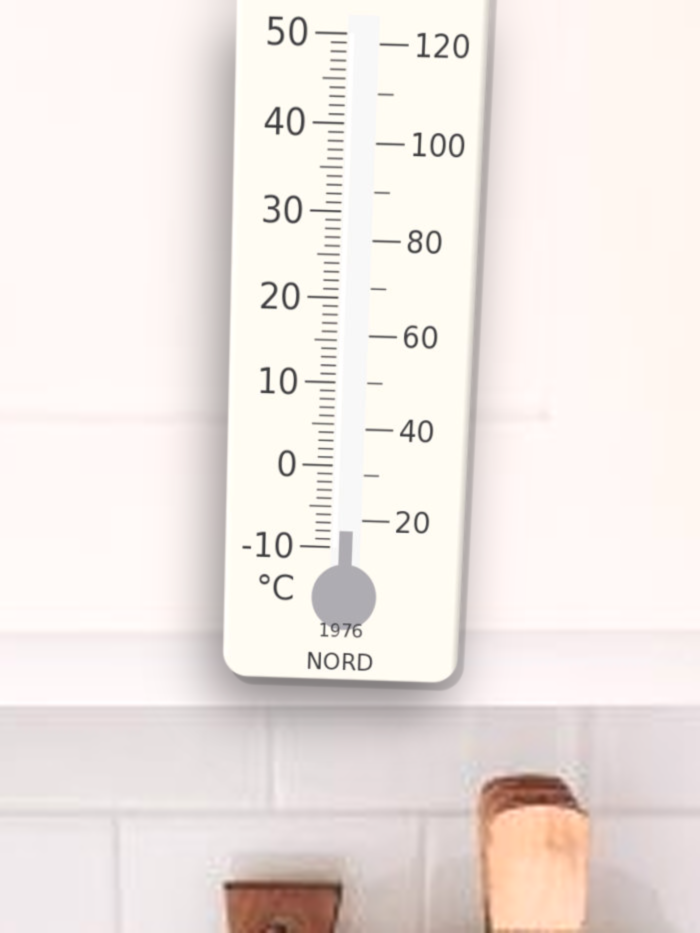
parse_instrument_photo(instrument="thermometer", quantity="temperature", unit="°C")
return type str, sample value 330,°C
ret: -8,°C
